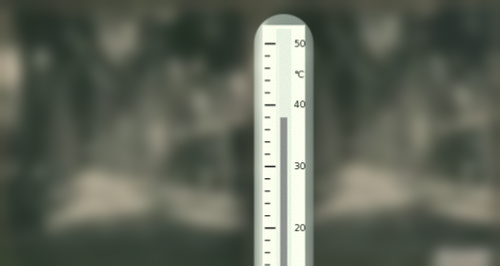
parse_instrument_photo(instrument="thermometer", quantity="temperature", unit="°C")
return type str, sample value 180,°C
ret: 38,°C
